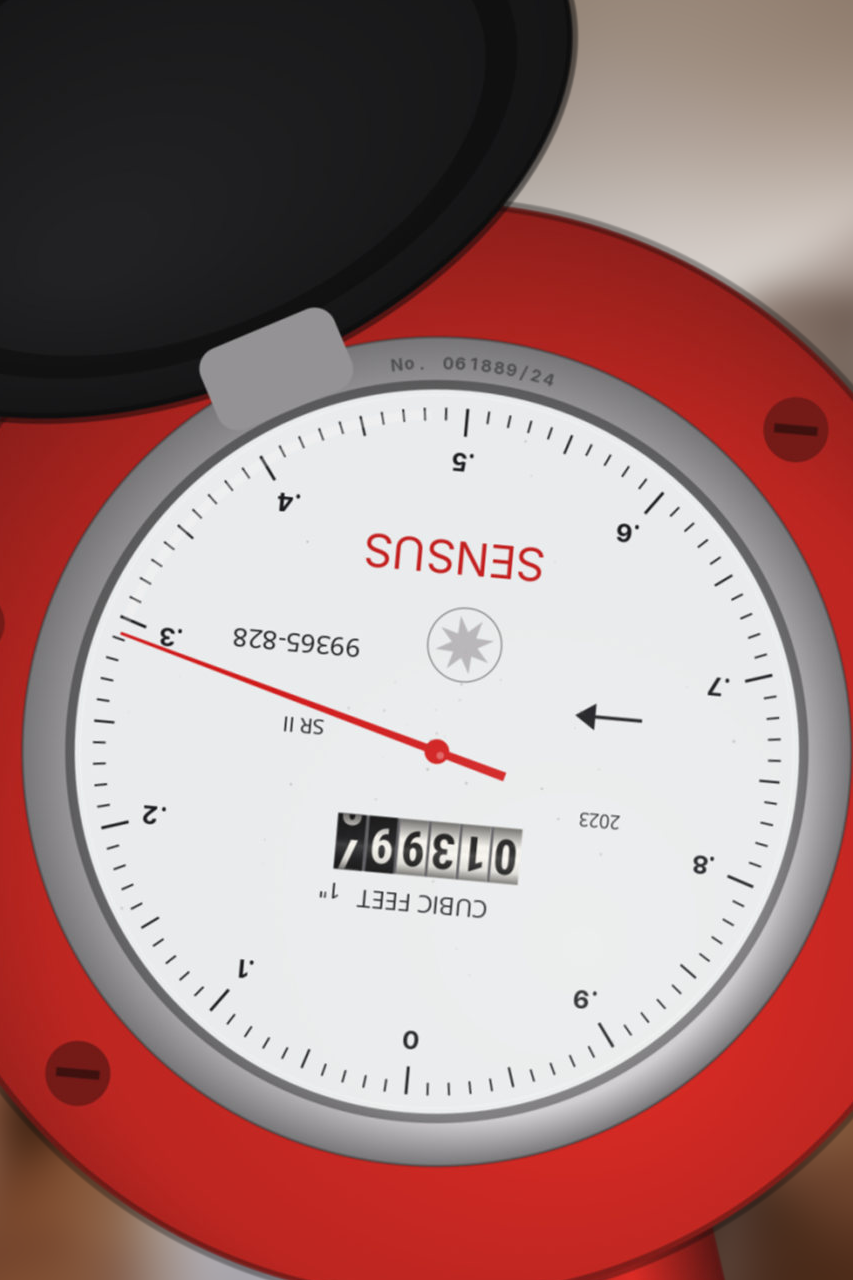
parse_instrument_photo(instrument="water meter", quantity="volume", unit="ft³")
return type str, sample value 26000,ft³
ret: 13997.29,ft³
